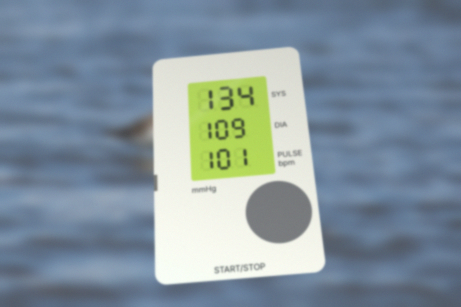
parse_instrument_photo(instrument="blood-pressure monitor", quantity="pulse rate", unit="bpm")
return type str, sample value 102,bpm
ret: 101,bpm
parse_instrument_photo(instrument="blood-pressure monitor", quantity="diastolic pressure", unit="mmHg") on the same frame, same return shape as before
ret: 109,mmHg
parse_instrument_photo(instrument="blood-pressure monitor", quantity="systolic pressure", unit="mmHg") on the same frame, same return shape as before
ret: 134,mmHg
